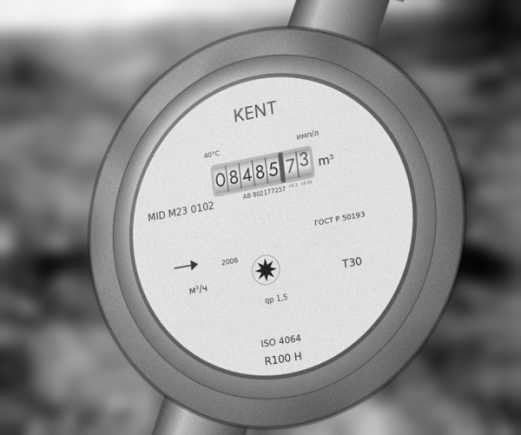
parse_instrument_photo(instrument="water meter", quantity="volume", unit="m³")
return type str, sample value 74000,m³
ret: 8485.73,m³
